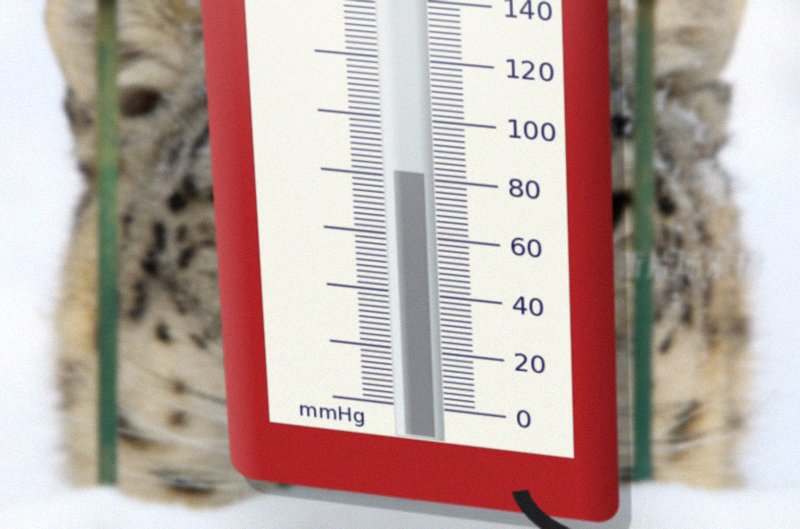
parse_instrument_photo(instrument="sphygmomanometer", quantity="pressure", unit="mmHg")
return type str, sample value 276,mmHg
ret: 82,mmHg
